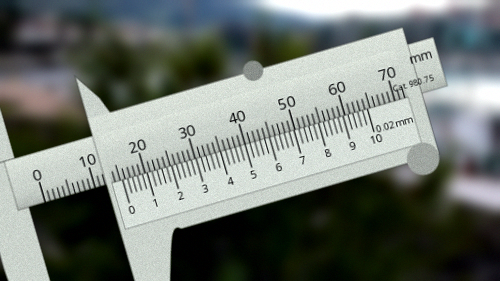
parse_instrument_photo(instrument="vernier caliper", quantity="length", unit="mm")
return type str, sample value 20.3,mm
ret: 15.5,mm
